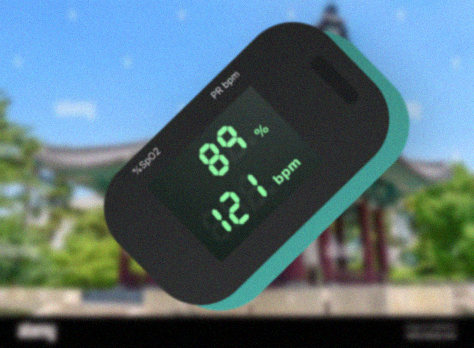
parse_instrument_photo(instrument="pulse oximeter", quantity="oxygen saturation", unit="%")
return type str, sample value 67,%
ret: 89,%
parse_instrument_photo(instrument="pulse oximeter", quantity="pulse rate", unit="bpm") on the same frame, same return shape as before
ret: 121,bpm
